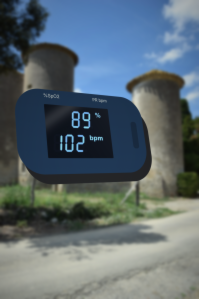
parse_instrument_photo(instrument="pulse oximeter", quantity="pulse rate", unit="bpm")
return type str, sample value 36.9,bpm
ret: 102,bpm
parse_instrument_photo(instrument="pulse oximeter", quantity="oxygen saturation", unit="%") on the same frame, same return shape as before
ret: 89,%
